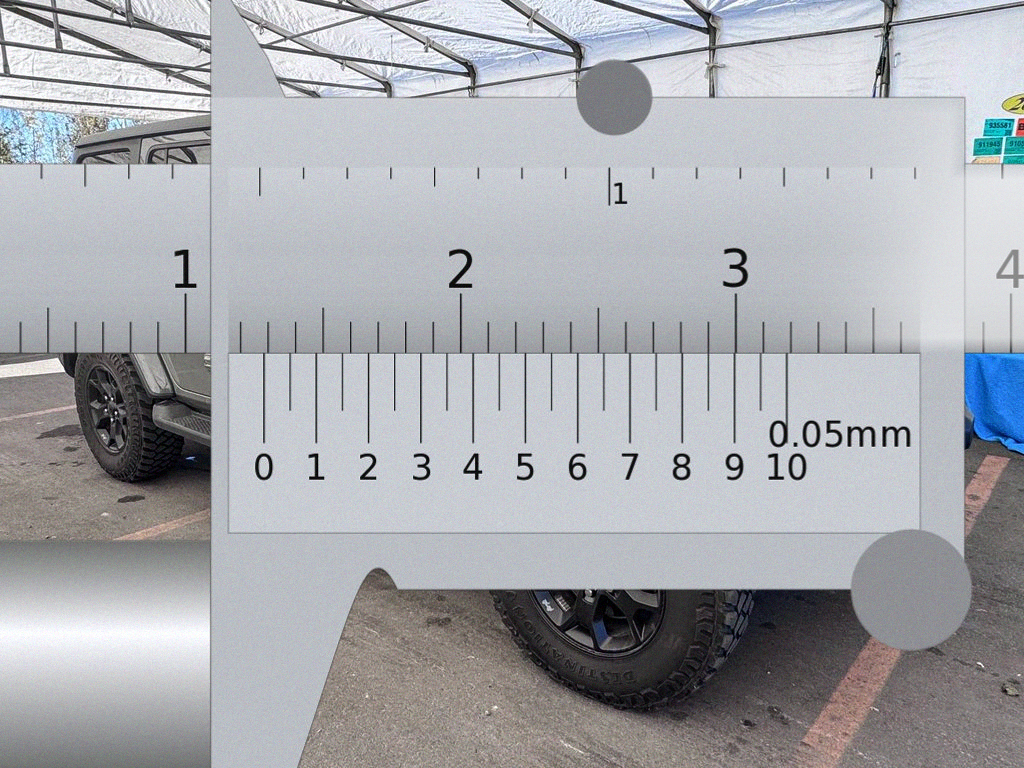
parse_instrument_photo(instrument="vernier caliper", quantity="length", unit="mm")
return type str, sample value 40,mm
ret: 12.85,mm
